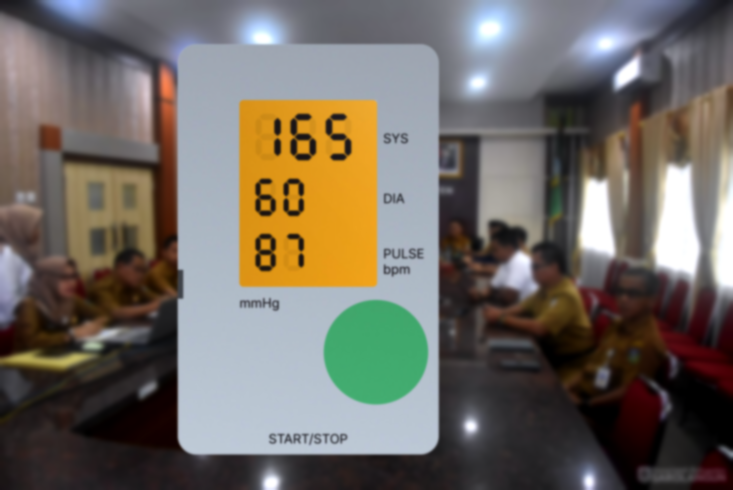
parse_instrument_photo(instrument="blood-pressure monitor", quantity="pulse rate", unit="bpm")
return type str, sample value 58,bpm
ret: 87,bpm
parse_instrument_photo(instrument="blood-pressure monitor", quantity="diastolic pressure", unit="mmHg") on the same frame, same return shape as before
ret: 60,mmHg
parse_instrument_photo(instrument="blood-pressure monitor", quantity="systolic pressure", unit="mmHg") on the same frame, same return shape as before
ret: 165,mmHg
